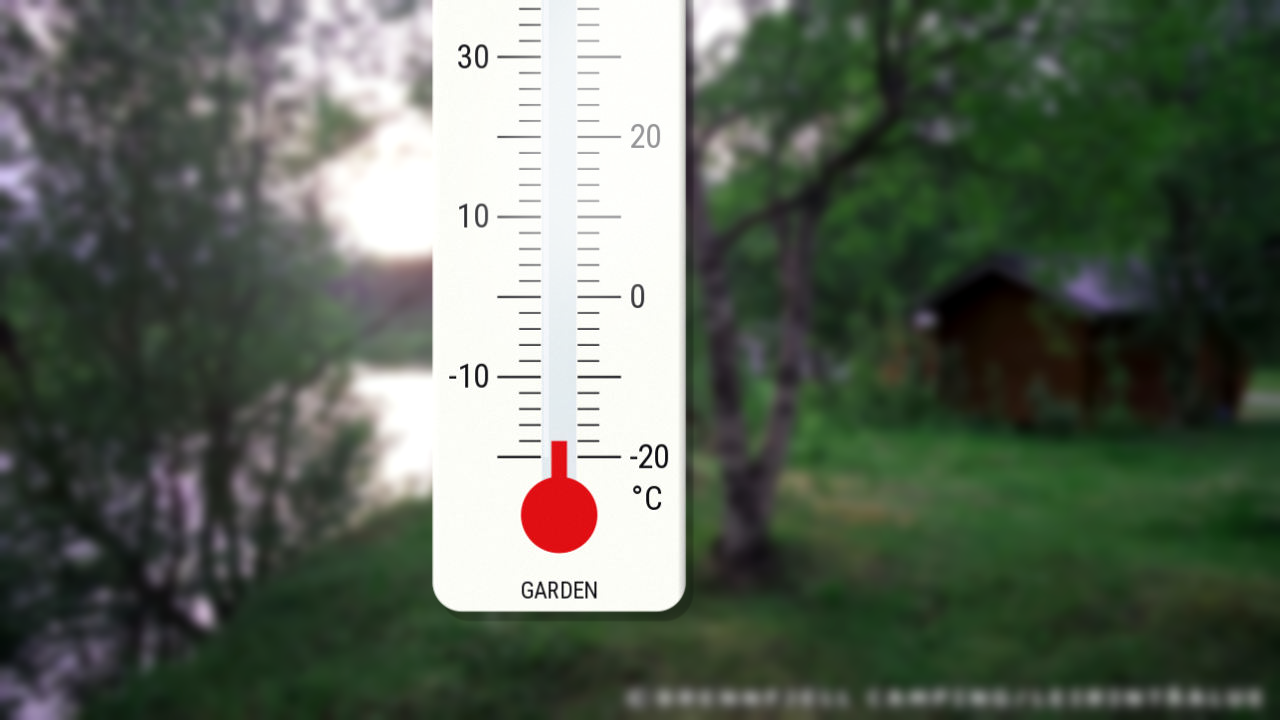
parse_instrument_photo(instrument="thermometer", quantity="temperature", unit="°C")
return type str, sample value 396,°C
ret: -18,°C
